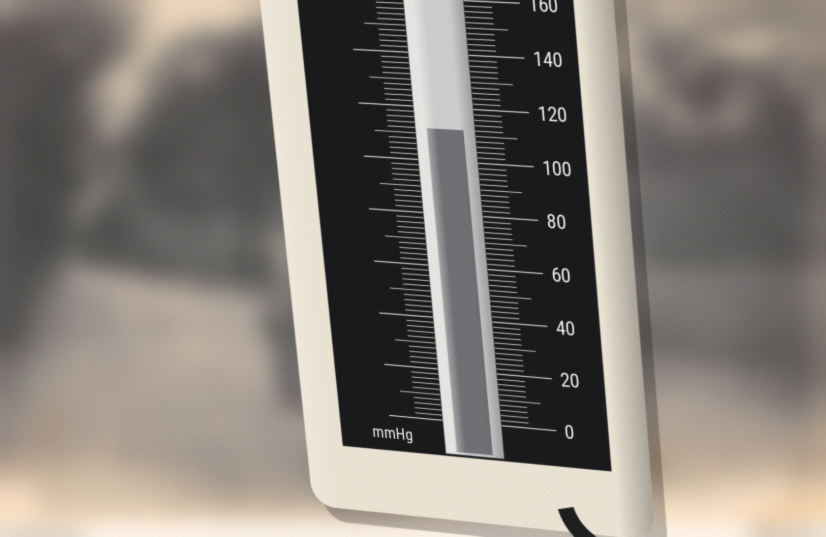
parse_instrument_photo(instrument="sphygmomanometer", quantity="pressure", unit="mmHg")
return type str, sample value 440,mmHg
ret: 112,mmHg
